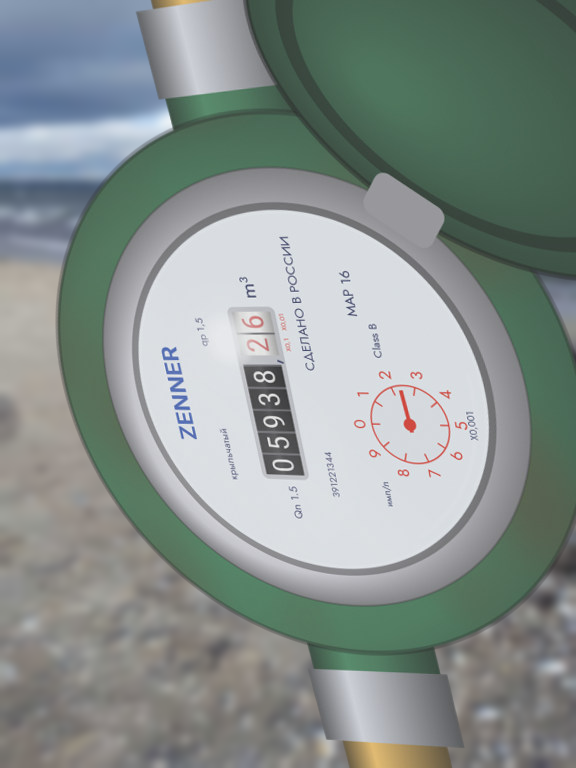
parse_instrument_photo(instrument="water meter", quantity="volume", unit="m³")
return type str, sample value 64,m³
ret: 5938.262,m³
